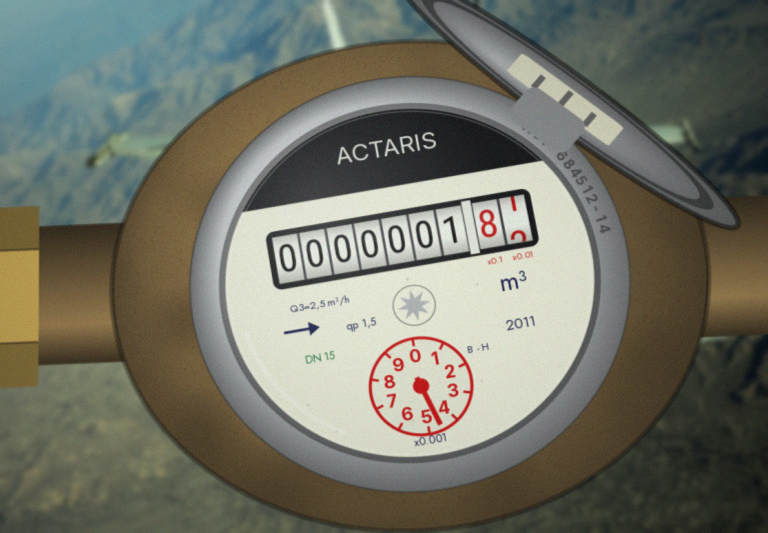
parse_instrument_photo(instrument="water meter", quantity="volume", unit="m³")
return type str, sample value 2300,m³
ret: 1.814,m³
